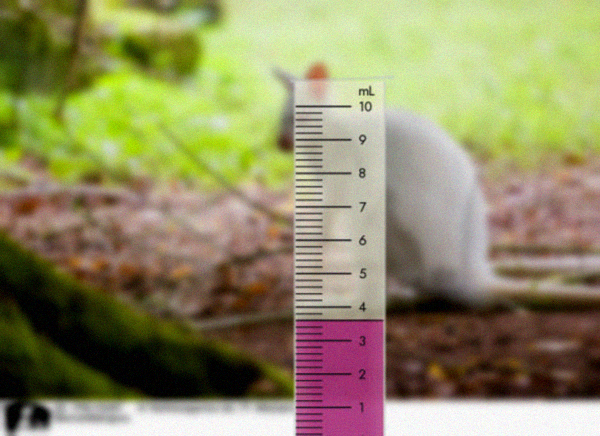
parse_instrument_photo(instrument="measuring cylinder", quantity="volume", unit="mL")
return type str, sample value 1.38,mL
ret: 3.6,mL
